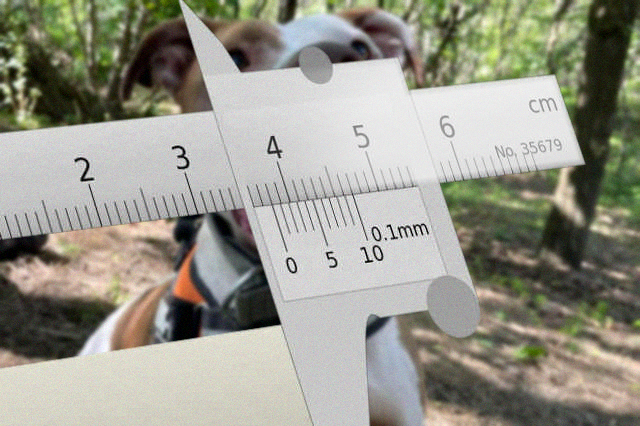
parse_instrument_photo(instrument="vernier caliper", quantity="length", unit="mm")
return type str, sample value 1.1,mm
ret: 38.0,mm
